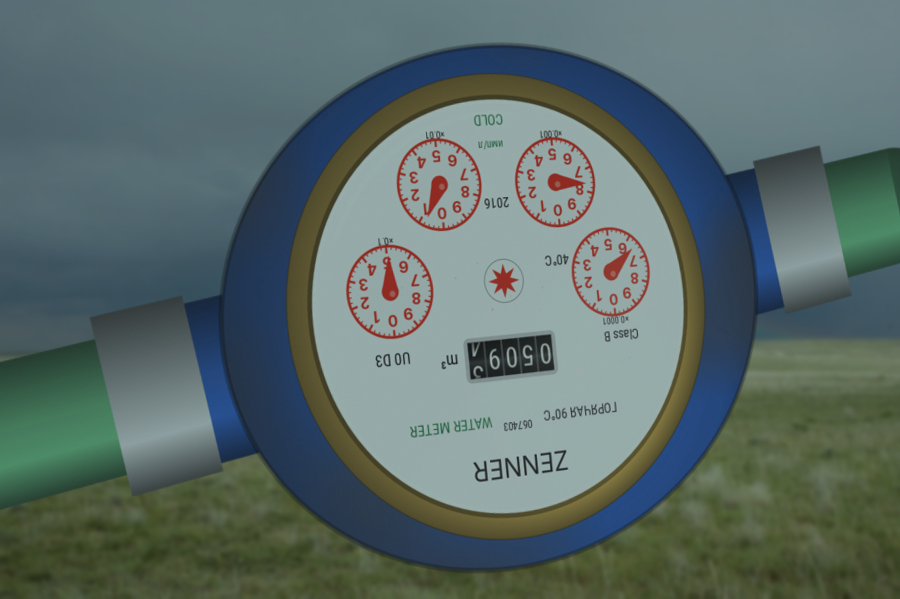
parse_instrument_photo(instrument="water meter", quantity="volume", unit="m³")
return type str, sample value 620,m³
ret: 5093.5076,m³
